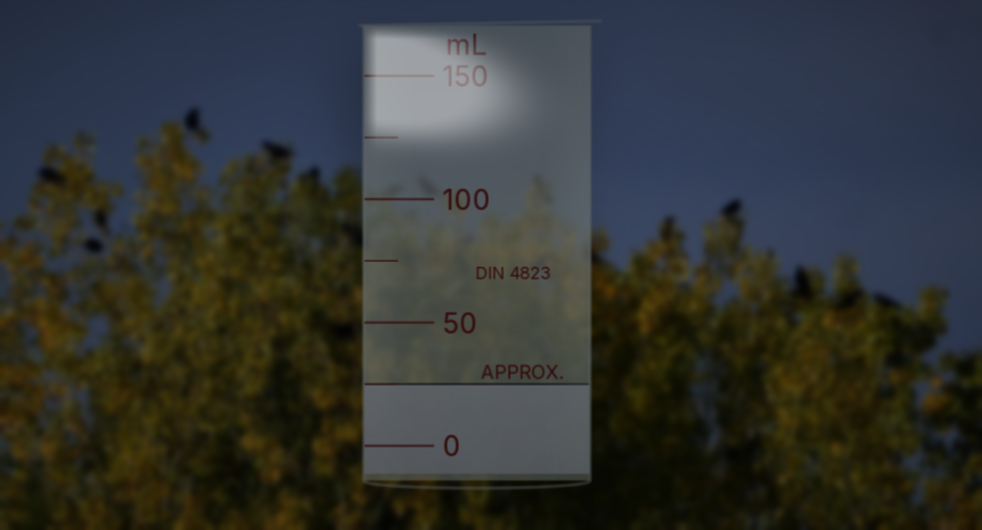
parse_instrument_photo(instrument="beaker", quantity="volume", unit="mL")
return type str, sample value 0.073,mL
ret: 25,mL
